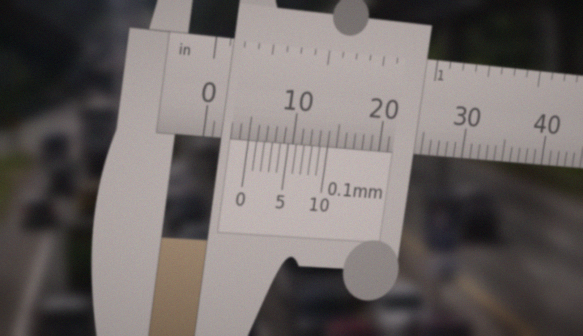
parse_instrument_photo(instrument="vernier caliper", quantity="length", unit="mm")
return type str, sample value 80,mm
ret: 5.0,mm
